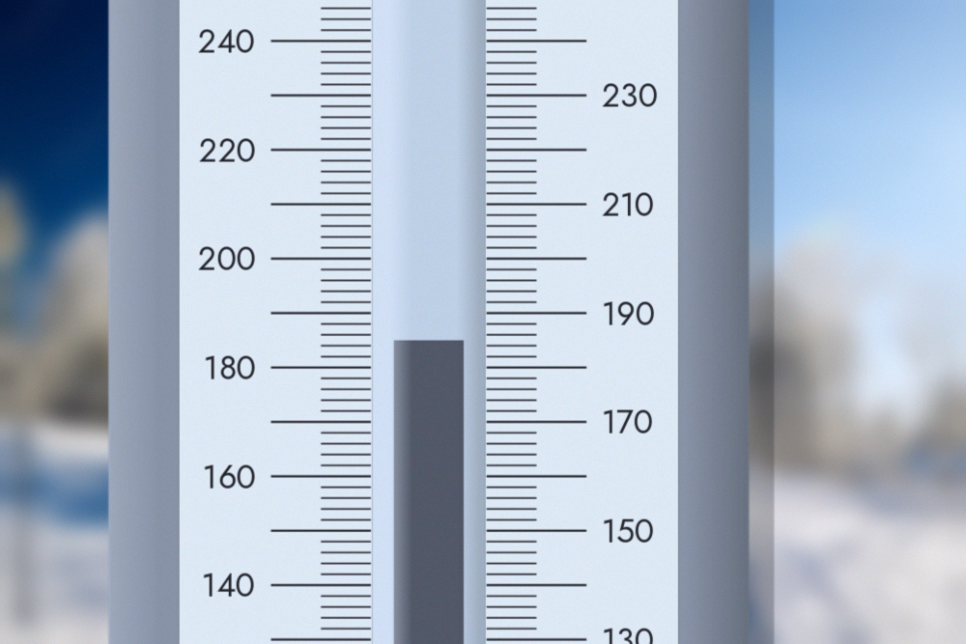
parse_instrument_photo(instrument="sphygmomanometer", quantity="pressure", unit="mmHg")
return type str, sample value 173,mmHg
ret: 185,mmHg
